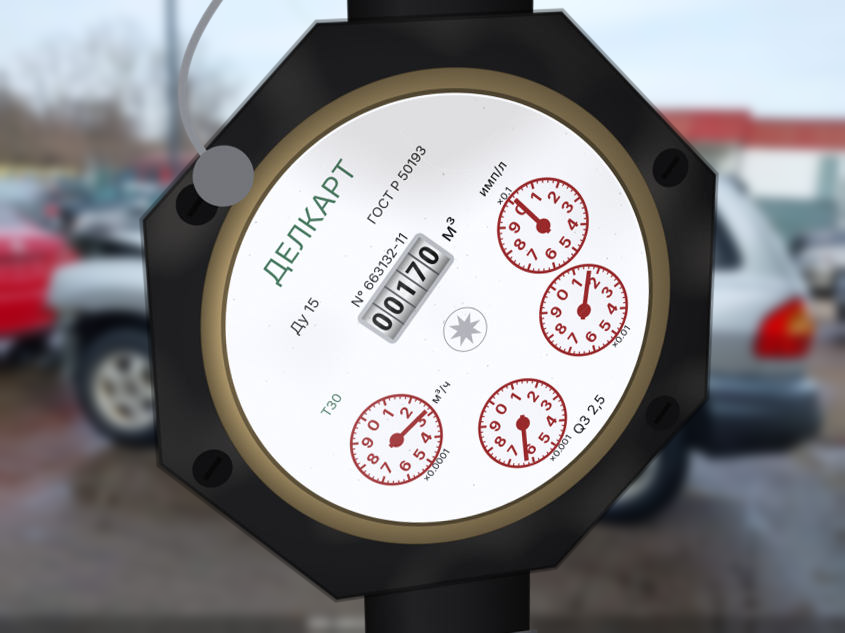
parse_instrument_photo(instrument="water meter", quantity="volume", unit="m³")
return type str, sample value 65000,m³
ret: 170.0162,m³
